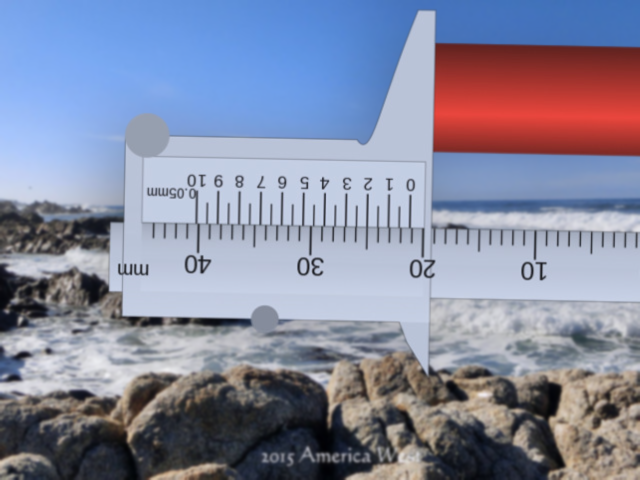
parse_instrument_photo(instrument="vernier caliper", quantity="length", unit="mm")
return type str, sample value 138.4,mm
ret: 21.2,mm
